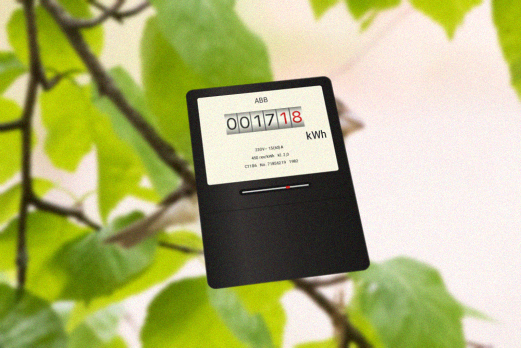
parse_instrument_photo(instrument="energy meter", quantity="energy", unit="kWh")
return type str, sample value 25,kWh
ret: 17.18,kWh
